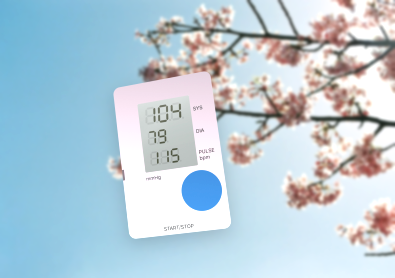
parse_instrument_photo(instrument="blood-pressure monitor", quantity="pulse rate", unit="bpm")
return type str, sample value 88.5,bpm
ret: 115,bpm
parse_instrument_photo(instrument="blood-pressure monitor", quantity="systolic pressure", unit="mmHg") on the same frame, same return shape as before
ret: 104,mmHg
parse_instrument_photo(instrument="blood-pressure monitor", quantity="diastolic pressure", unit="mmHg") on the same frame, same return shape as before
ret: 79,mmHg
